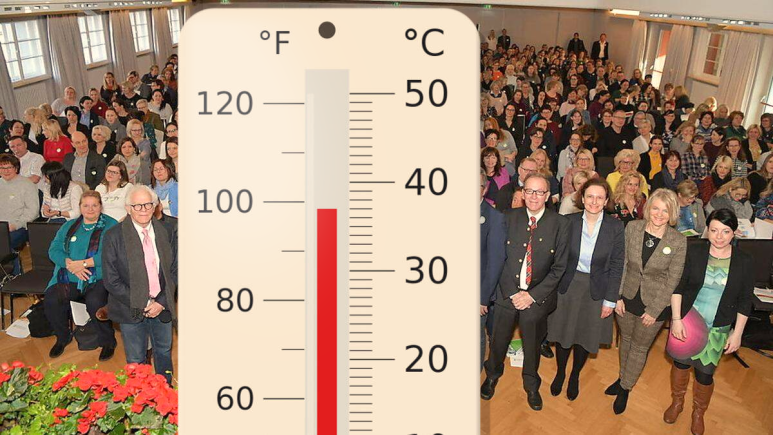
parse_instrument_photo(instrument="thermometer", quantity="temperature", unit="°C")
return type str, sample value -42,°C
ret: 37,°C
